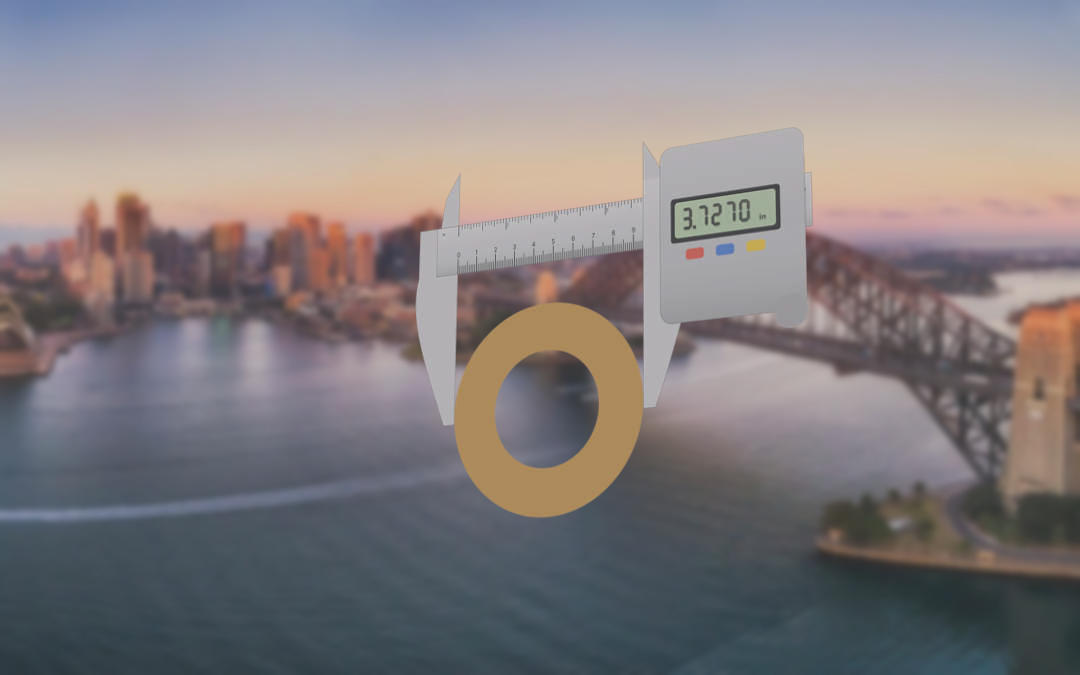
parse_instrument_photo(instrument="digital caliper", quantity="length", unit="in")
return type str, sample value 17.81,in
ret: 3.7270,in
